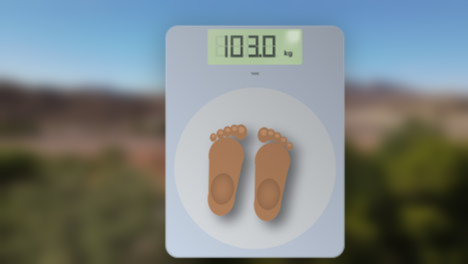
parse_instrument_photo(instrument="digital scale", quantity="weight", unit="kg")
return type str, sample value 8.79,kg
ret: 103.0,kg
